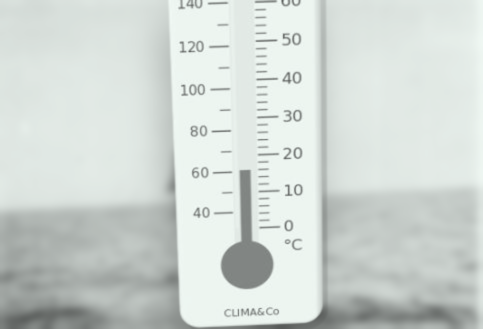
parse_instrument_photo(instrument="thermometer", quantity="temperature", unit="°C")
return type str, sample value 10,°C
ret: 16,°C
